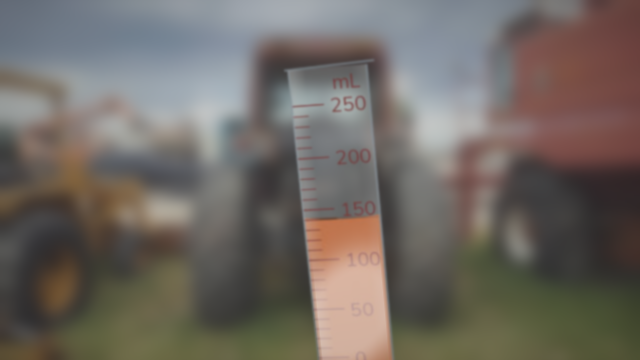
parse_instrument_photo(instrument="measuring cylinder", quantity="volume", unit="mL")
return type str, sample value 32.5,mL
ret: 140,mL
